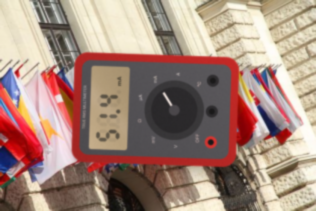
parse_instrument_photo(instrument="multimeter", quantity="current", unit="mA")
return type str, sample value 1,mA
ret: 51.4,mA
